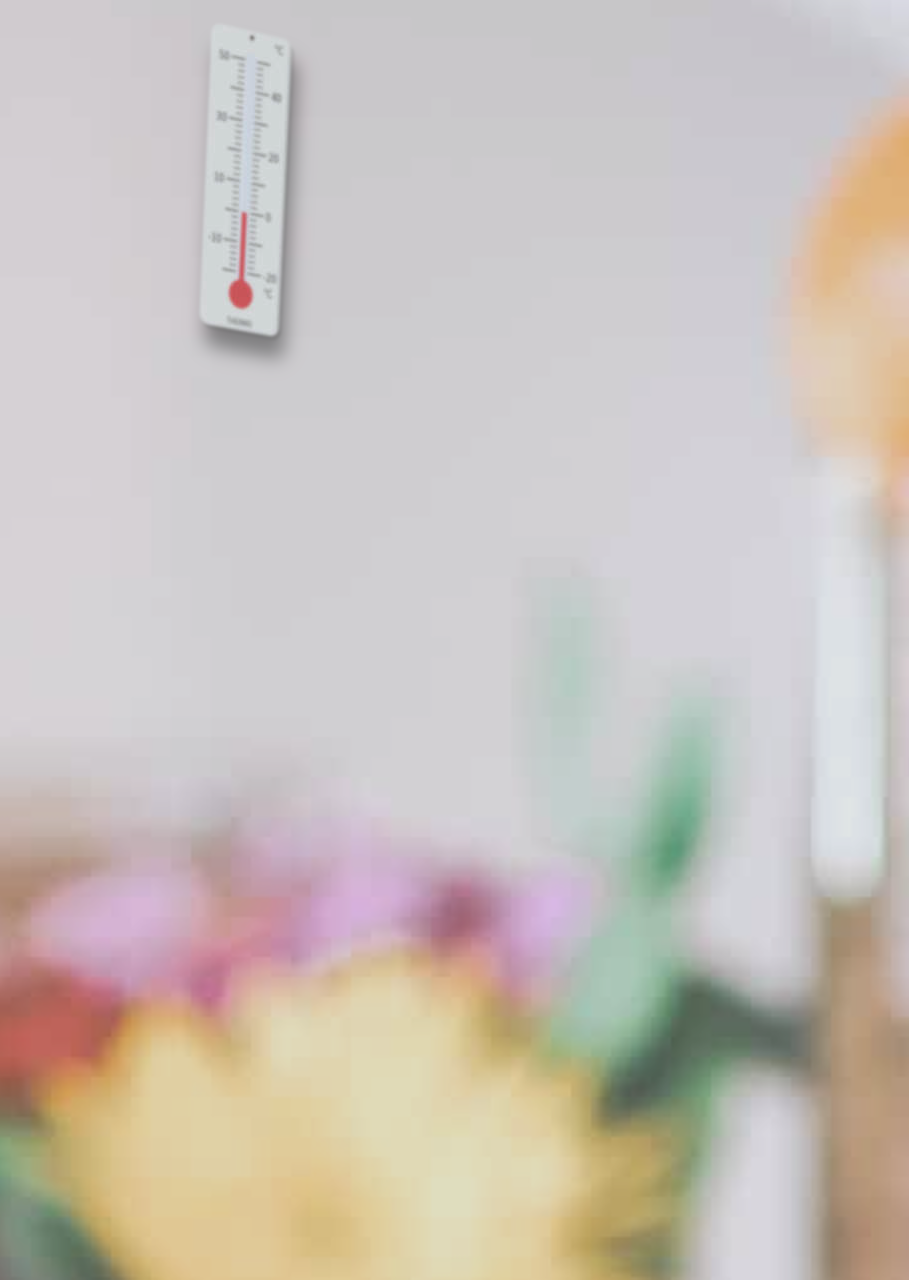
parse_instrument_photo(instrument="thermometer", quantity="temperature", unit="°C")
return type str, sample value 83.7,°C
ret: 0,°C
